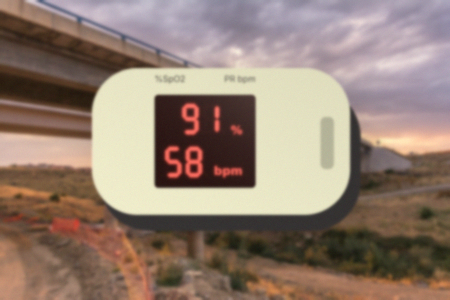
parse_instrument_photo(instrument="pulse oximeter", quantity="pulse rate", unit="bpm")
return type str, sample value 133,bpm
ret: 58,bpm
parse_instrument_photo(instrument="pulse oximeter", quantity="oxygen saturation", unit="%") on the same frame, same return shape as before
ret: 91,%
